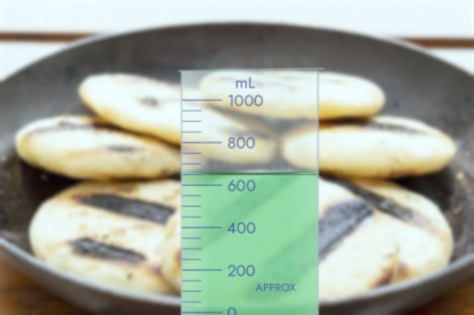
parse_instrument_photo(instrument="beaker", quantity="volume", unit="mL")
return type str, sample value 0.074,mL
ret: 650,mL
